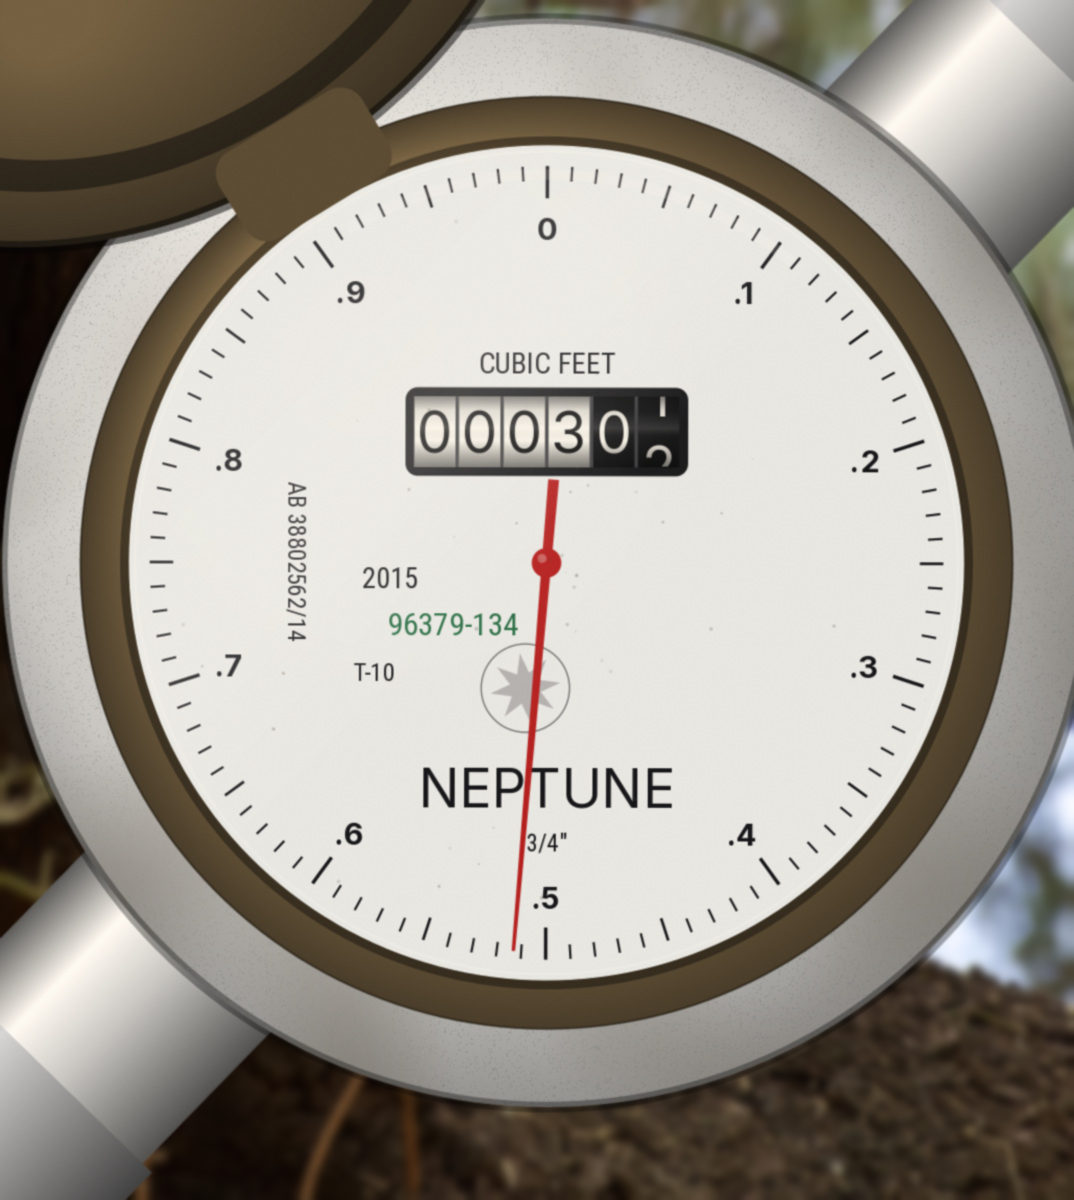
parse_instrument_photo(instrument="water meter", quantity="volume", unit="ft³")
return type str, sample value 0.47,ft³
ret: 301.51,ft³
